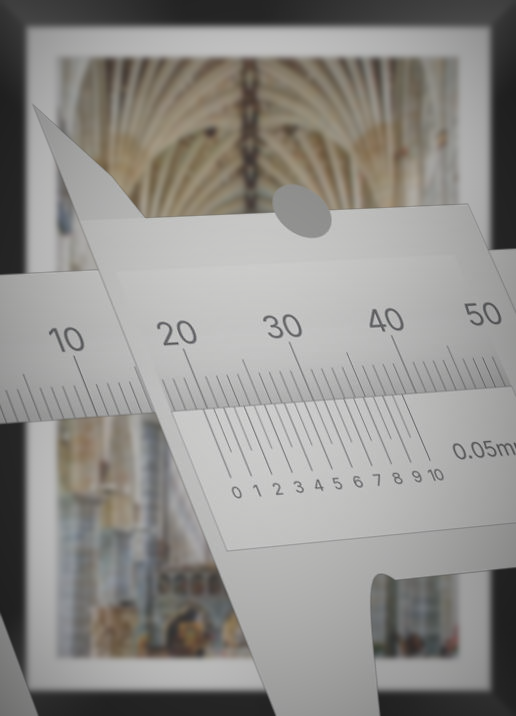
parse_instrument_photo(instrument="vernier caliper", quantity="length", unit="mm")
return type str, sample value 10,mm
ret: 19.6,mm
